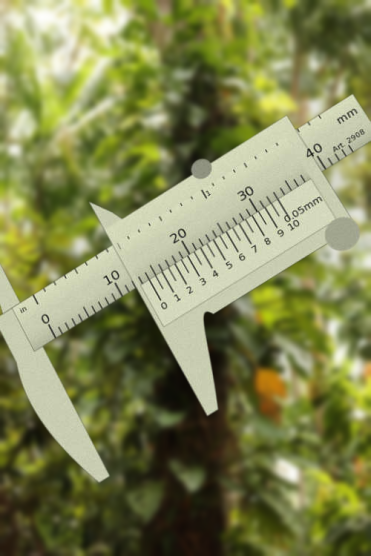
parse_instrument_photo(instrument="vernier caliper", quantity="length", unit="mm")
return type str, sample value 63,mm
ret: 14.0,mm
